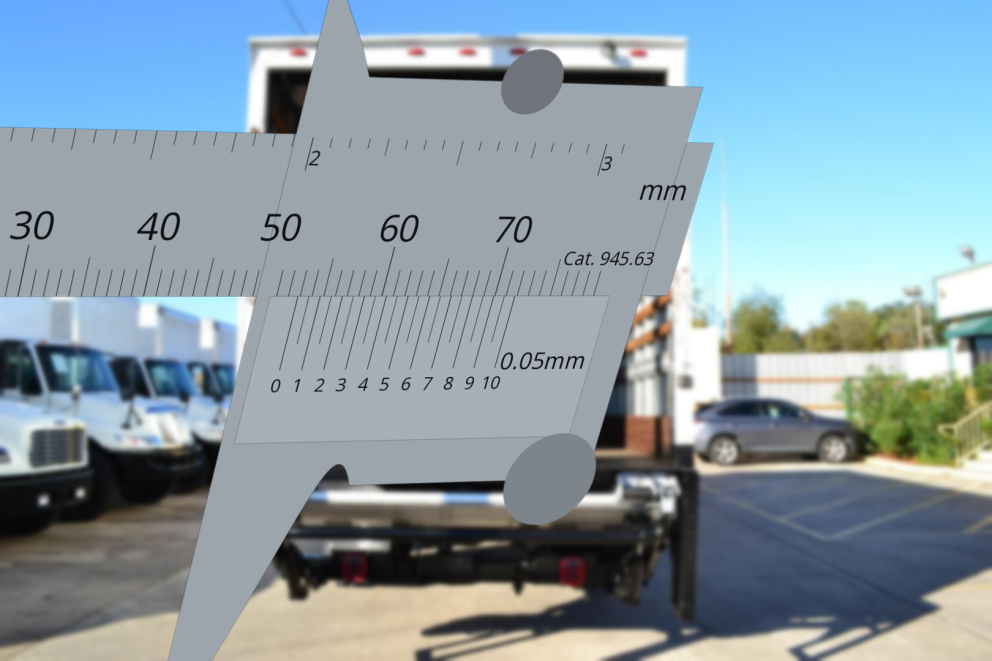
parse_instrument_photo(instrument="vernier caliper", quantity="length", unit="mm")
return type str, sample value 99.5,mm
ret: 52.8,mm
